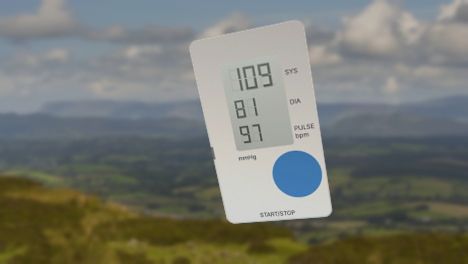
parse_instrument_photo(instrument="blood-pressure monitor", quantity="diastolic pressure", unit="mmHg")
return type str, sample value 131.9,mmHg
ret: 81,mmHg
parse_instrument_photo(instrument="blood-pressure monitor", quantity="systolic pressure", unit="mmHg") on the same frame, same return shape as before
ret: 109,mmHg
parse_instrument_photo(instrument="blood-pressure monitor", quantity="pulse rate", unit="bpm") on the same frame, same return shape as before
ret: 97,bpm
